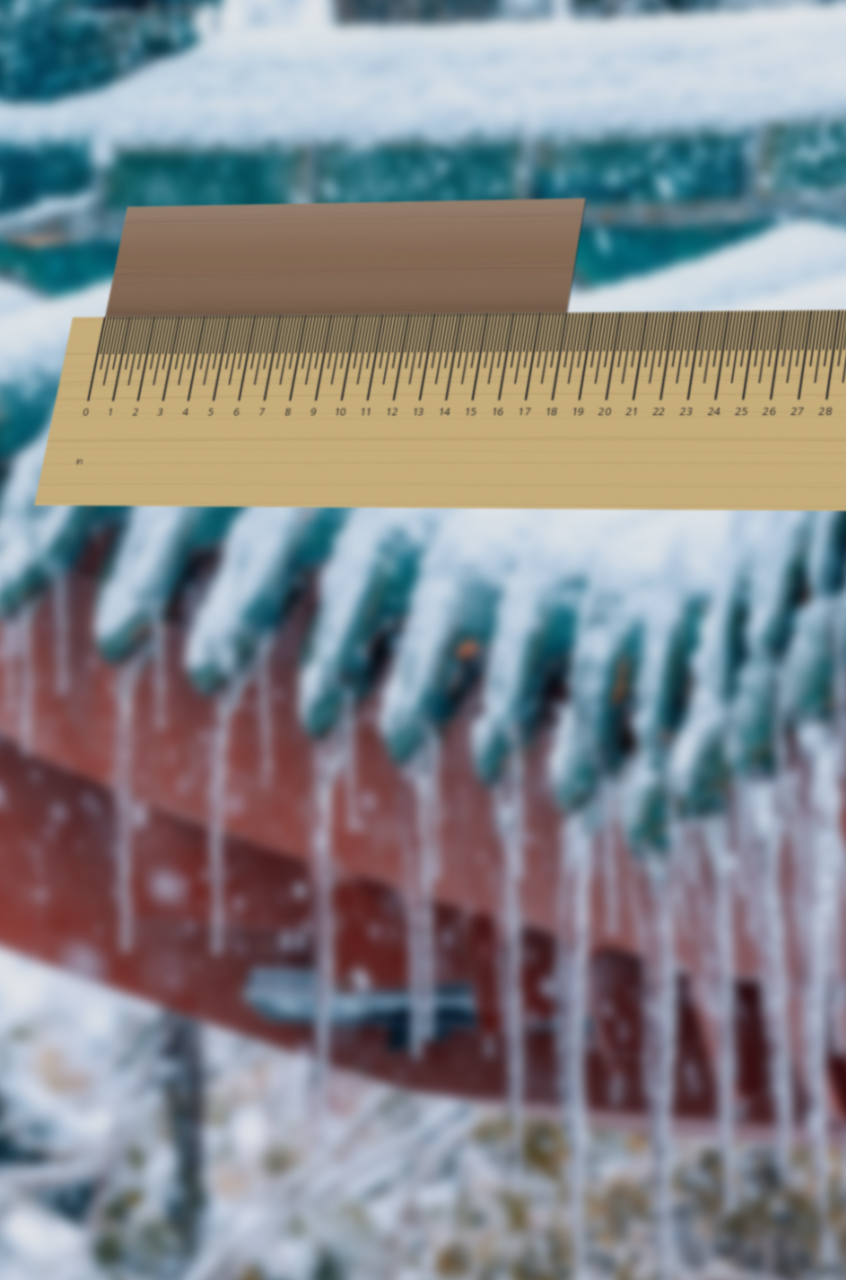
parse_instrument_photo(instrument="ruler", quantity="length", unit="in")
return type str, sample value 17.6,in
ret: 18,in
